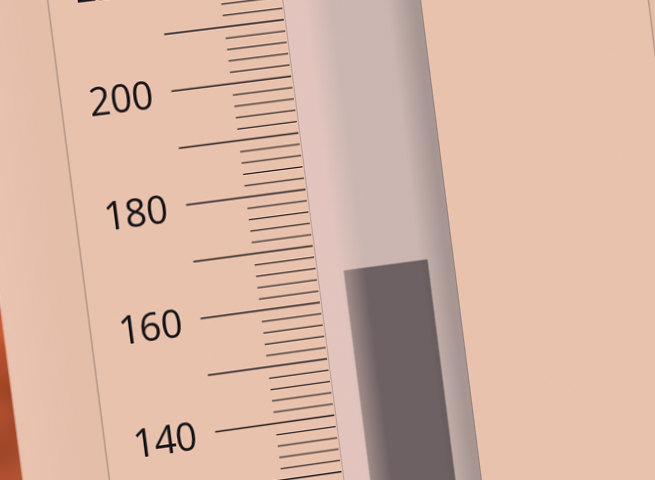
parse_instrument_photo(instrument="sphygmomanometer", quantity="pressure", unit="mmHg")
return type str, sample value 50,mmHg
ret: 165,mmHg
